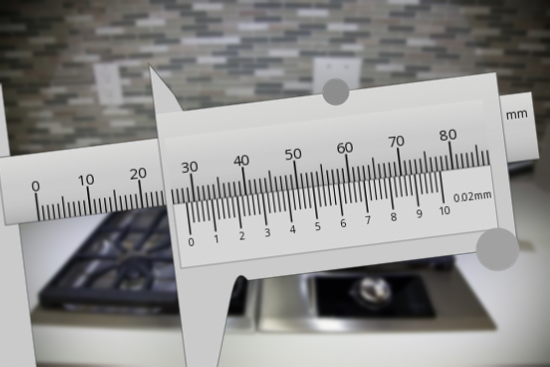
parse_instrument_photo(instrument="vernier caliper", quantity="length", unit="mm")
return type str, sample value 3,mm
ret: 28.5,mm
